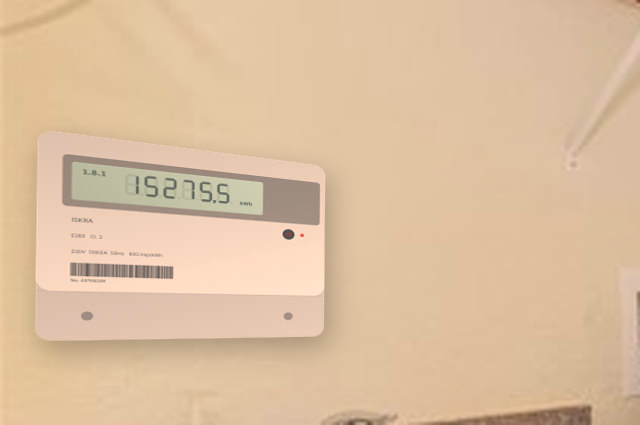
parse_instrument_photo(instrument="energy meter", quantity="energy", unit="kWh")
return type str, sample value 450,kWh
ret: 15275.5,kWh
